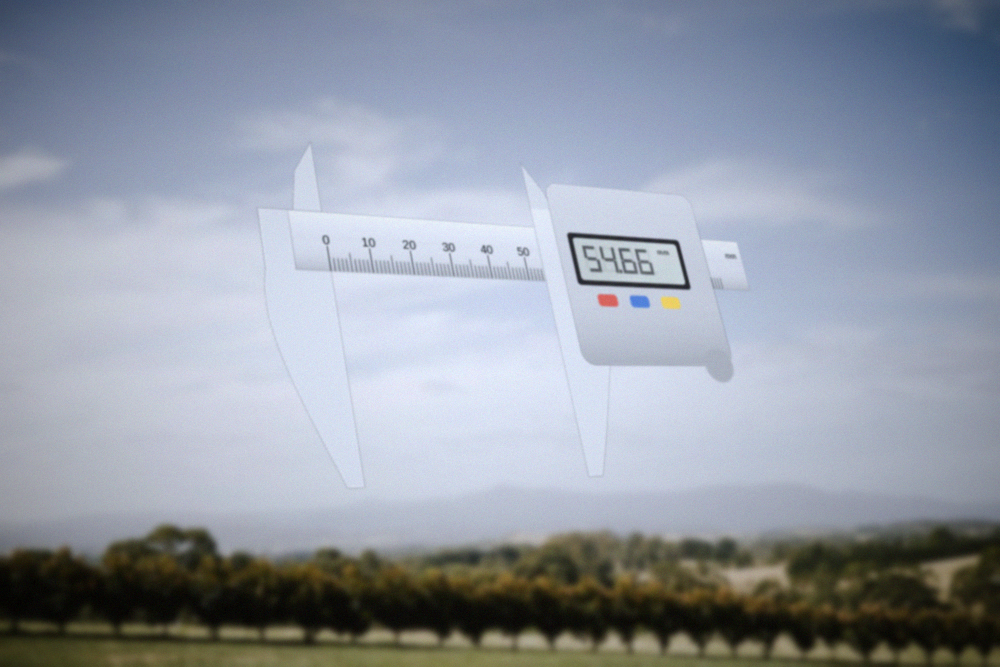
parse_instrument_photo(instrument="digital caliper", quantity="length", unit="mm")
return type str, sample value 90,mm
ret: 54.66,mm
